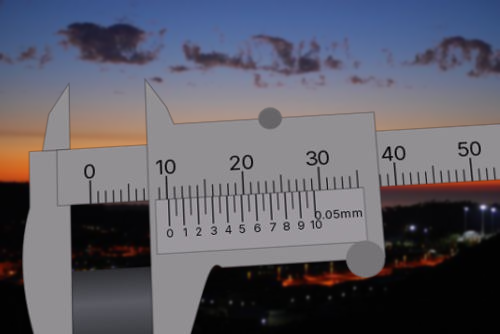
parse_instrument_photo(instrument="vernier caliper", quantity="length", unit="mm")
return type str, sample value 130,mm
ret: 10.2,mm
